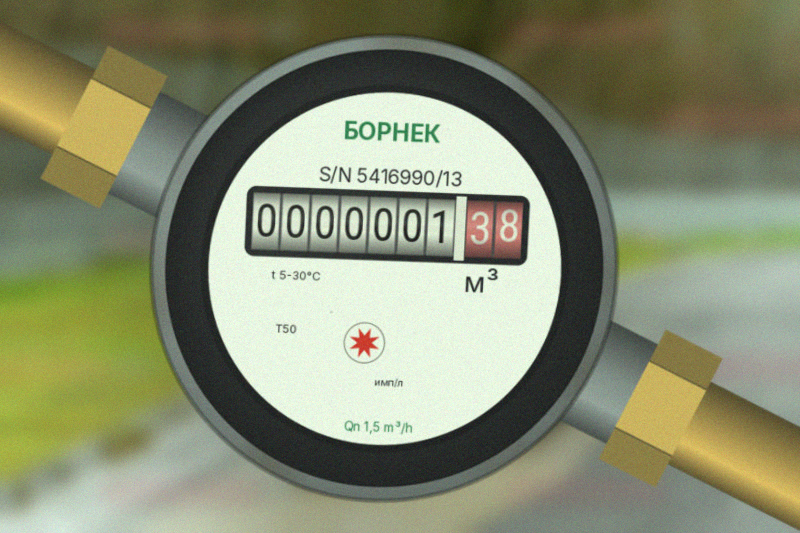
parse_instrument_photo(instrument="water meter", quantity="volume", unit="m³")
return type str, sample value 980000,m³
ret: 1.38,m³
